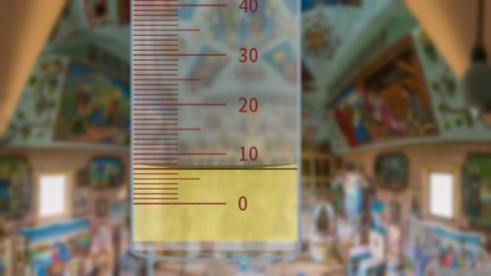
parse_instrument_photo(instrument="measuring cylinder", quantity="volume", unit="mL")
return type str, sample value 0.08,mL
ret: 7,mL
